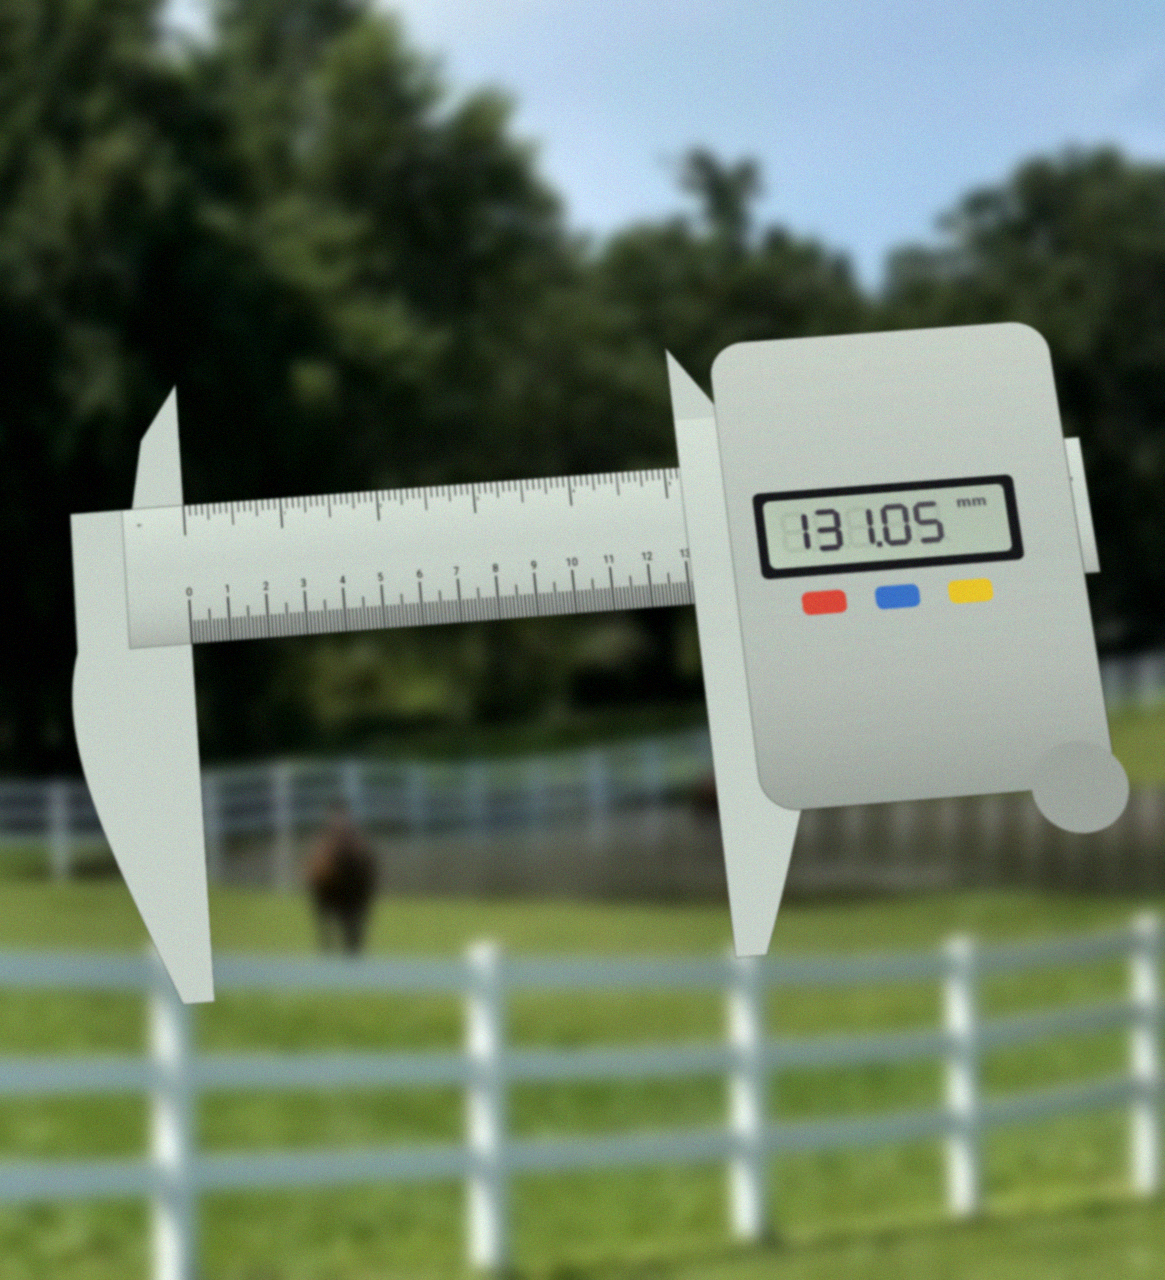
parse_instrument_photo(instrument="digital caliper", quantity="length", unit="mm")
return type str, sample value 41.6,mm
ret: 131.05,mm
